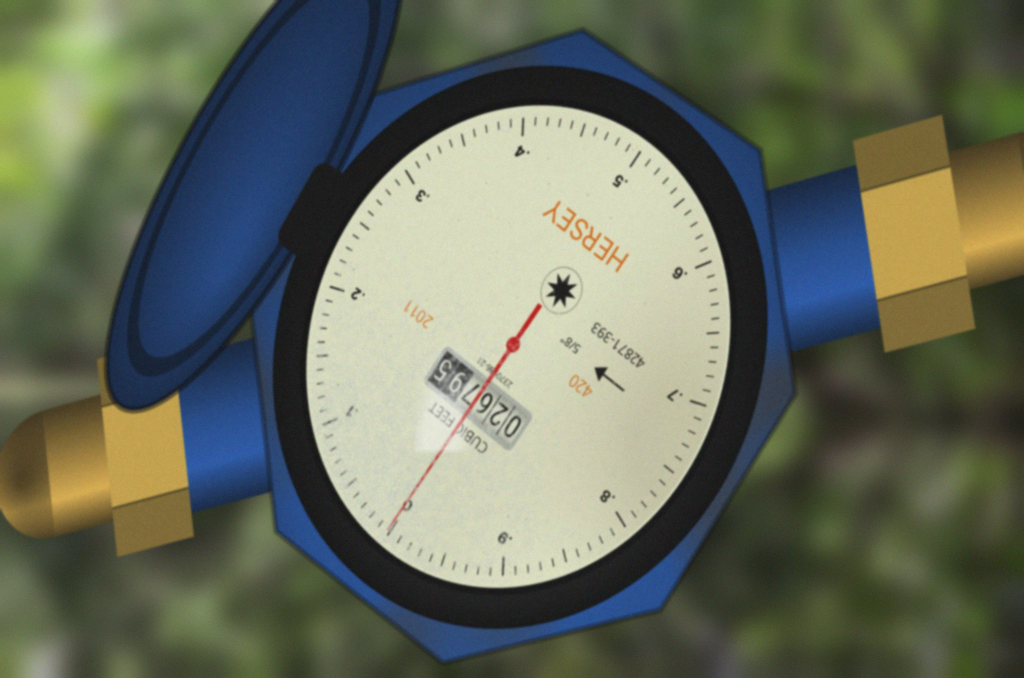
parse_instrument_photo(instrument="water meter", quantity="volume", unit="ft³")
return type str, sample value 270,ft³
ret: 26795.00,ft³
